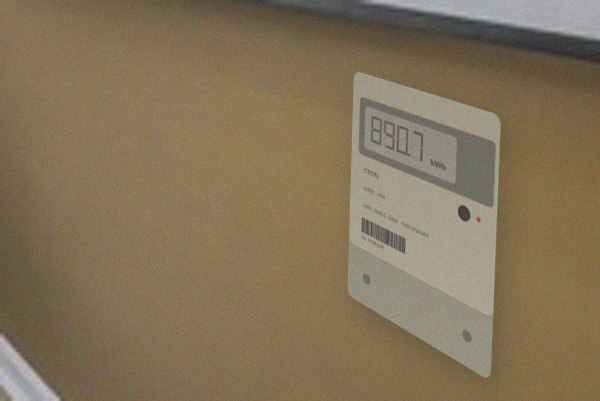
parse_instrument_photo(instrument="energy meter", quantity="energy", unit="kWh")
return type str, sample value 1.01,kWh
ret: 890.7,kWh
